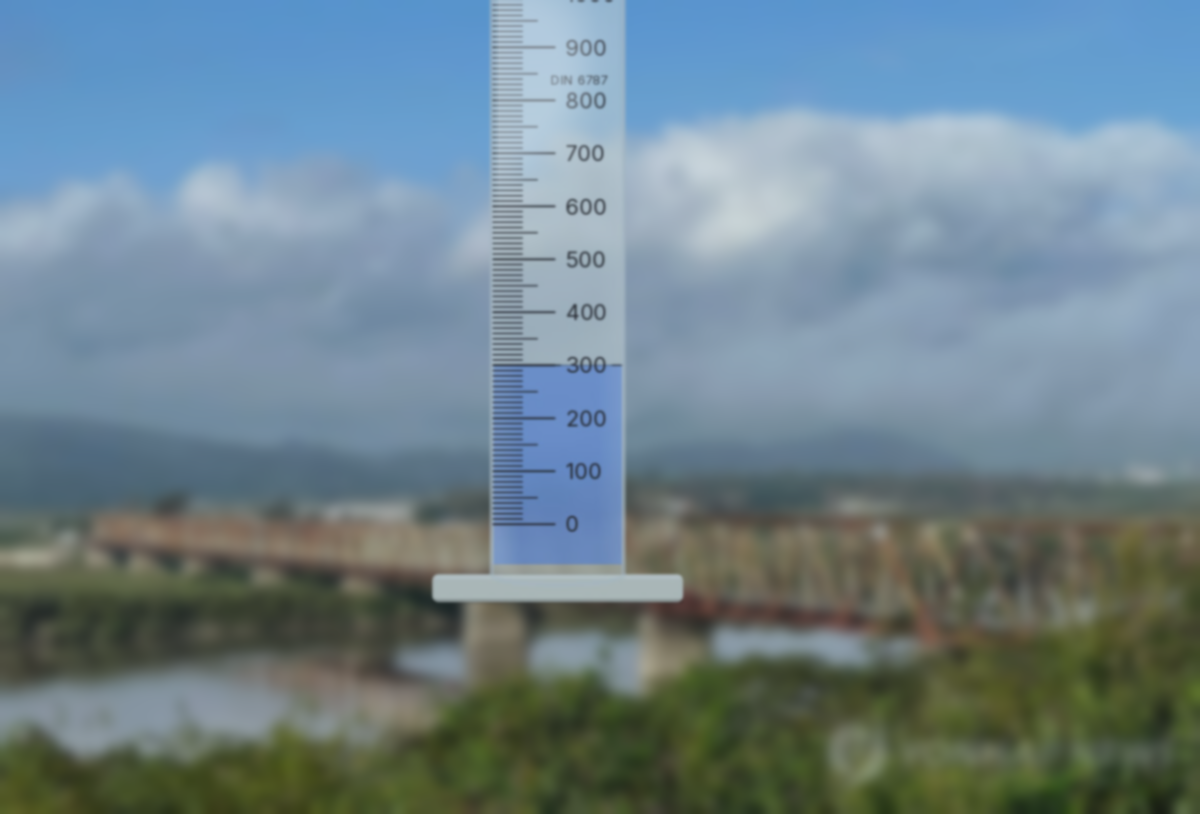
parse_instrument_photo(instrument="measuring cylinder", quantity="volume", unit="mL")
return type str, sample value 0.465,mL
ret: 300,mL
